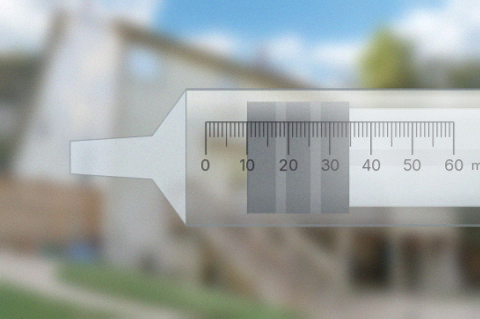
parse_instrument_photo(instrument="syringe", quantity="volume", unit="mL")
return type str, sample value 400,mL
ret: 10,mL
